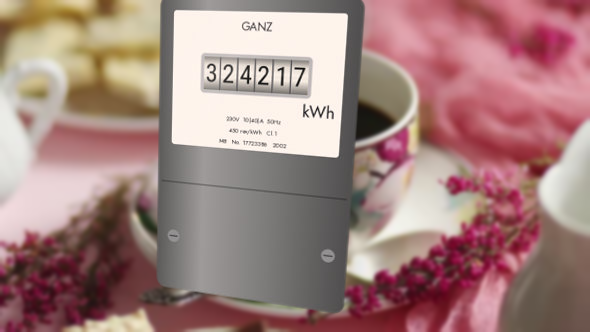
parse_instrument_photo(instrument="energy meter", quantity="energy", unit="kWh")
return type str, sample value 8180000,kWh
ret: 324217,kWh
